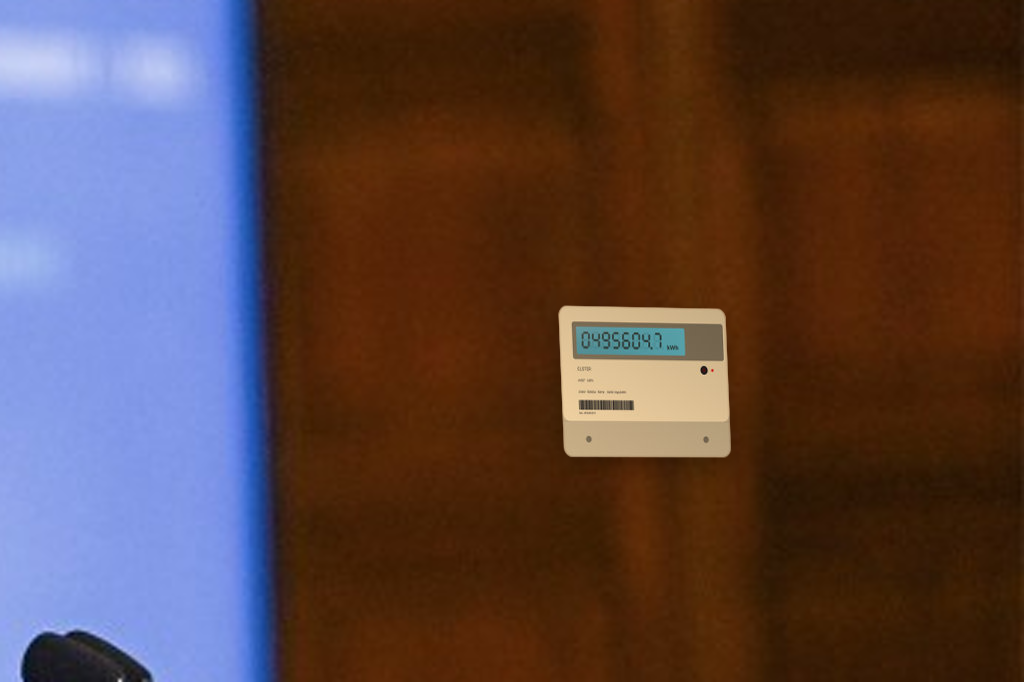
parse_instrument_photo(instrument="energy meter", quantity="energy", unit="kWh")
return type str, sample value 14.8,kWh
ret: 495604.7,kWh
